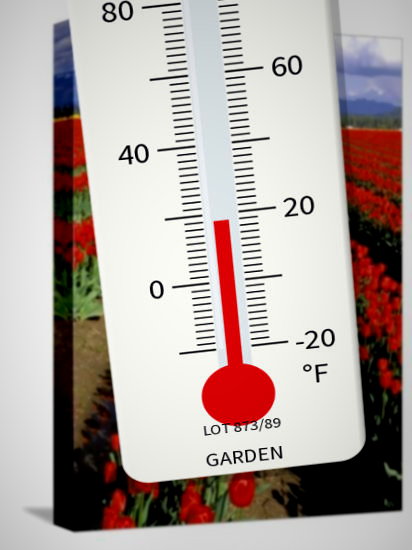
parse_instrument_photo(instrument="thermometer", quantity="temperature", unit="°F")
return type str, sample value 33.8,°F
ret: 18,°F
